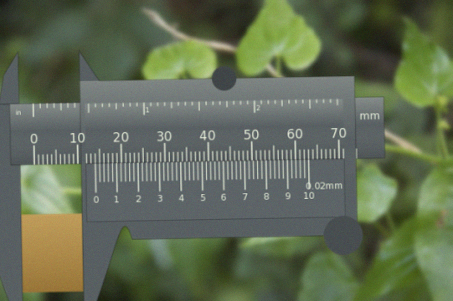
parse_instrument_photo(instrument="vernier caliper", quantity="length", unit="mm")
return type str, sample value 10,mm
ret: 14.0,mm
